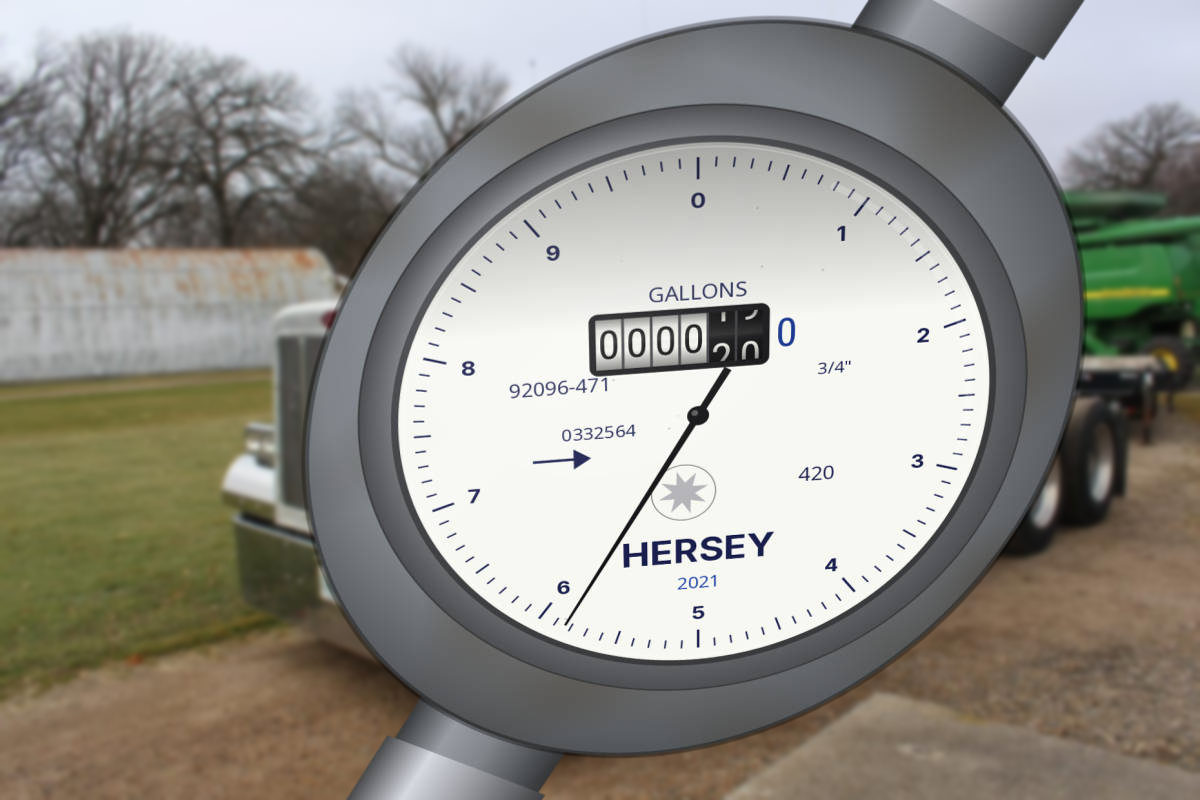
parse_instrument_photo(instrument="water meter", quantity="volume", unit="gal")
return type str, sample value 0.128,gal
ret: 195.8,gal
